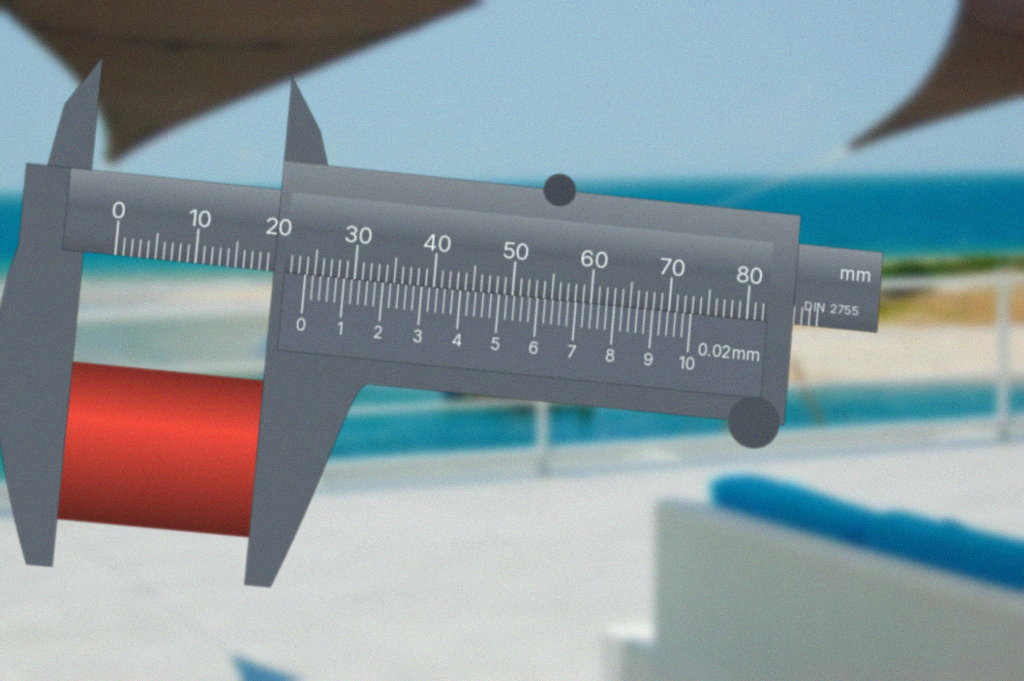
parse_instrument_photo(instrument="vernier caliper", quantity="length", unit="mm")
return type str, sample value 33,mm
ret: 23.8,mm
